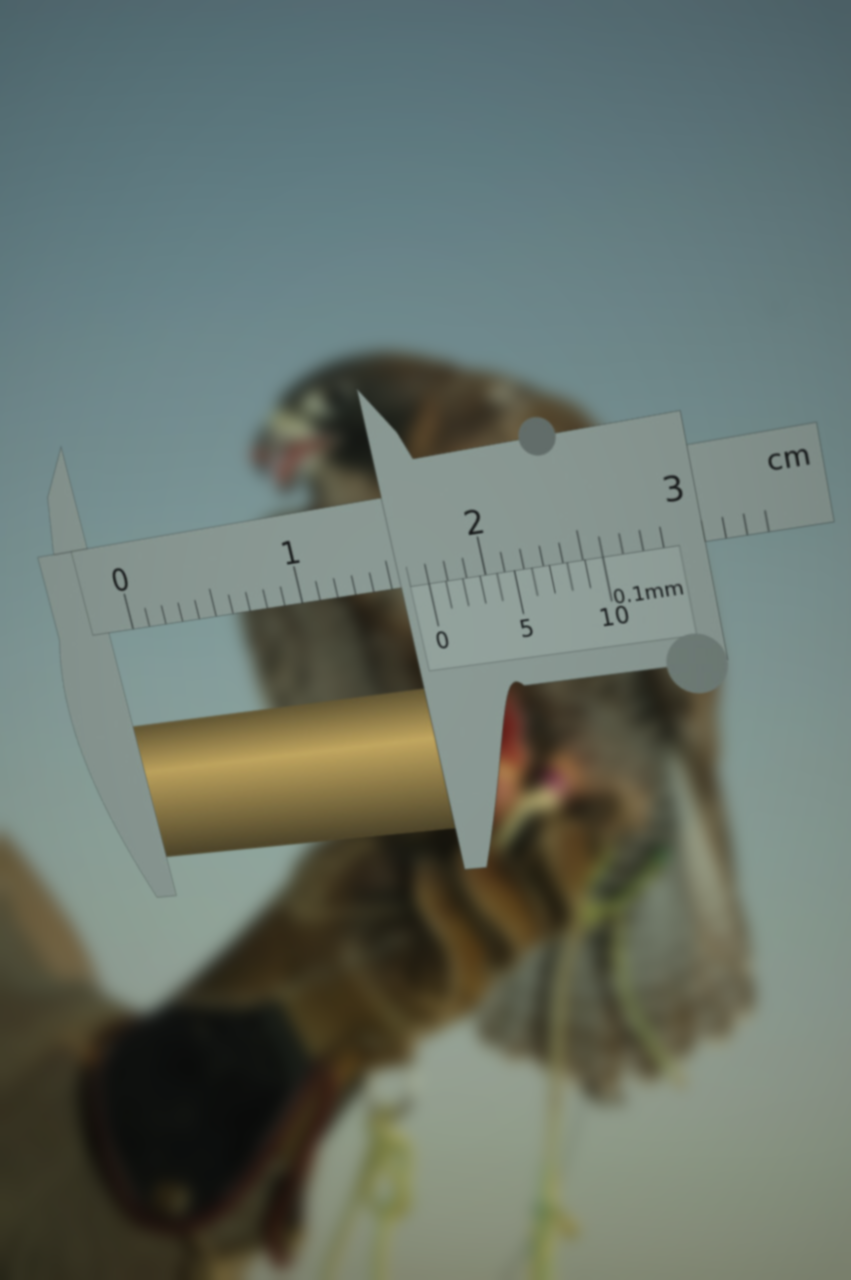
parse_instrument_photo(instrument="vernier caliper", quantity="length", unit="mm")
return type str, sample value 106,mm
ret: 17.0,mm
